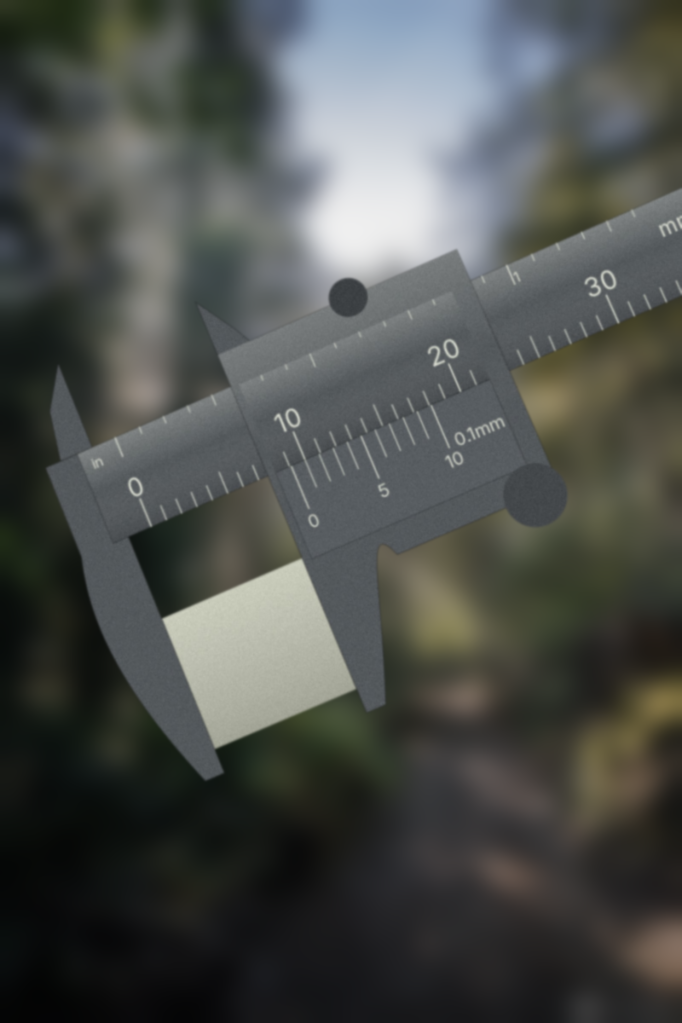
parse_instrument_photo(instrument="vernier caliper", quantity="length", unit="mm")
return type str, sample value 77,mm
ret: 9.1,mm
